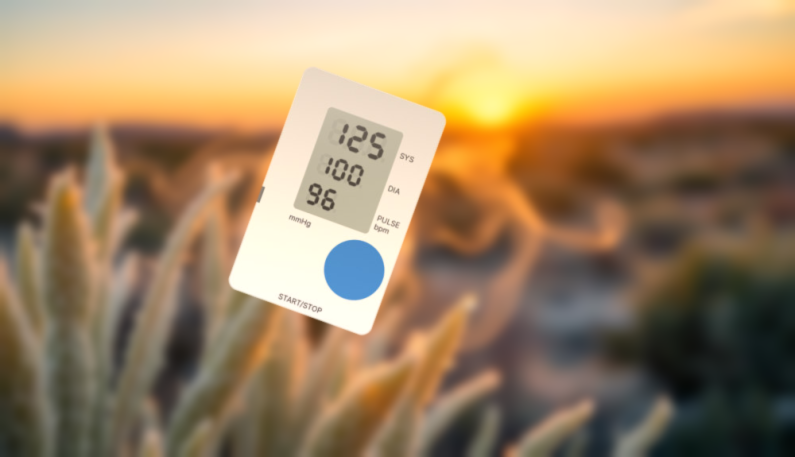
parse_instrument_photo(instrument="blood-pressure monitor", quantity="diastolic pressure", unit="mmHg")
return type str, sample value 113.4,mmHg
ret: 100,mmHg
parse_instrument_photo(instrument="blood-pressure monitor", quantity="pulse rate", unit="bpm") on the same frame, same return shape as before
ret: 96,bpm
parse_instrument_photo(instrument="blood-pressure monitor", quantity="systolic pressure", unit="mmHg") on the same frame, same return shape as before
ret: 125,mmHg
